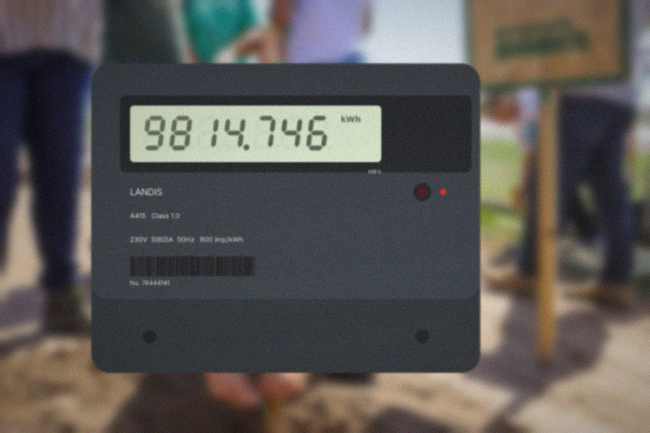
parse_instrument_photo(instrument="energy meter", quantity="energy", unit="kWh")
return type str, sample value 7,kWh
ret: 9814.746,kWh
